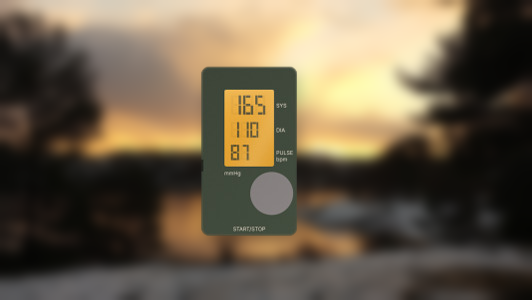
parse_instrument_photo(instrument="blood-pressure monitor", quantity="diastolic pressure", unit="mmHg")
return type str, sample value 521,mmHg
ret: 110,mmHg
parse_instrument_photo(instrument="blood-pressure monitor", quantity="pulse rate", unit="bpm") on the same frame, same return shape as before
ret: 87,bpm
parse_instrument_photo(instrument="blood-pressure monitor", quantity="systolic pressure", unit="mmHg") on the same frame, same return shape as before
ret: 165,mmHg
